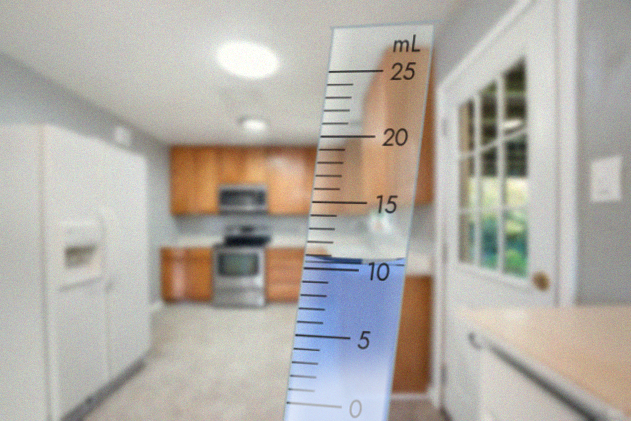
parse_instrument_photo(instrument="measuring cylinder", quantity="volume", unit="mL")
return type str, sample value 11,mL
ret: 10.5,mL
